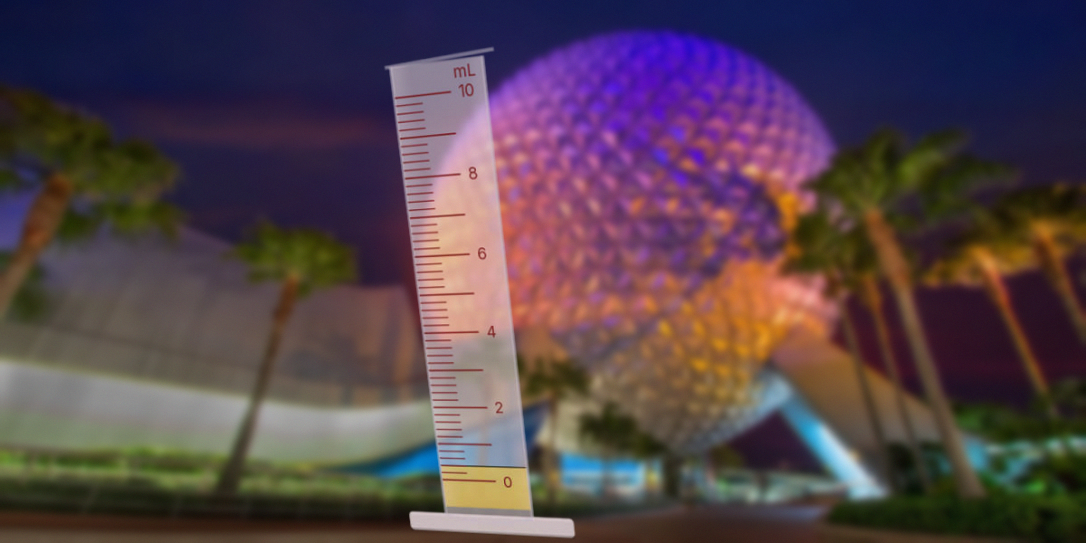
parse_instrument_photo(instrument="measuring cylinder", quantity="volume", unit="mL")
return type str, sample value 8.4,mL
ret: 0.4,mL
